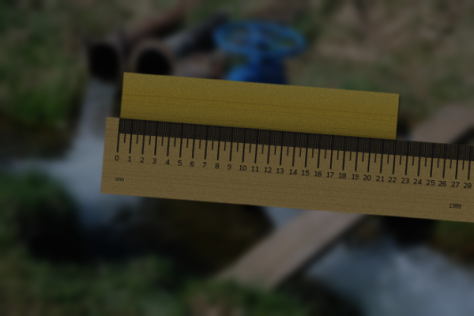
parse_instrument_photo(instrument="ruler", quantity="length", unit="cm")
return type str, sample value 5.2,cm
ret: 22,cm
